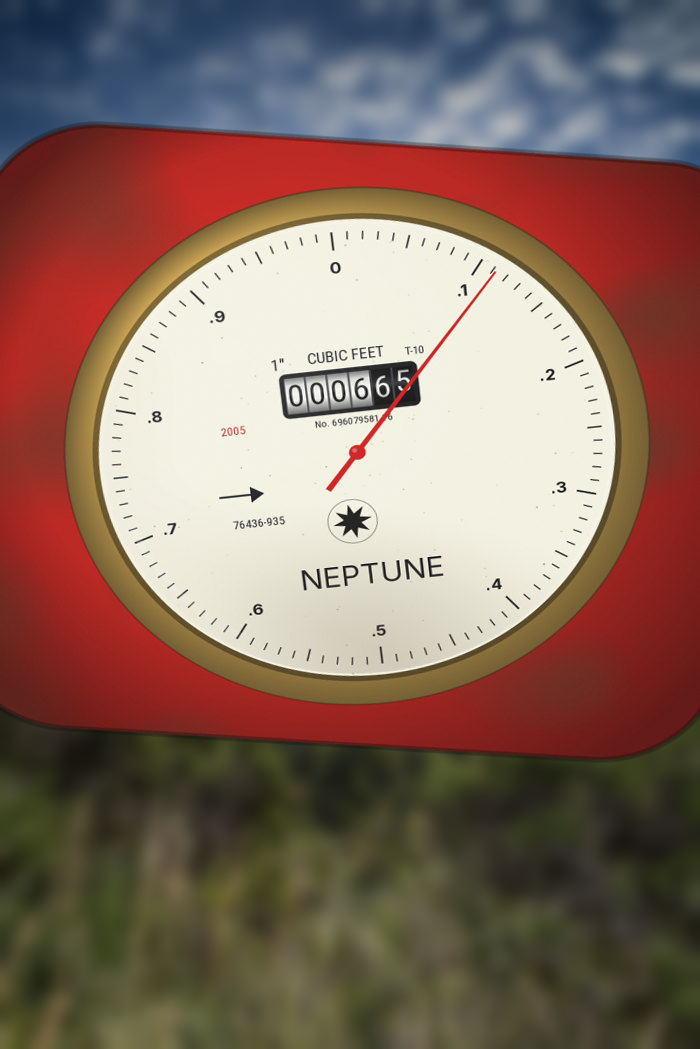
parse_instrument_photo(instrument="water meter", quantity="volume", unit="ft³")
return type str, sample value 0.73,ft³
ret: 665.11,ft³
